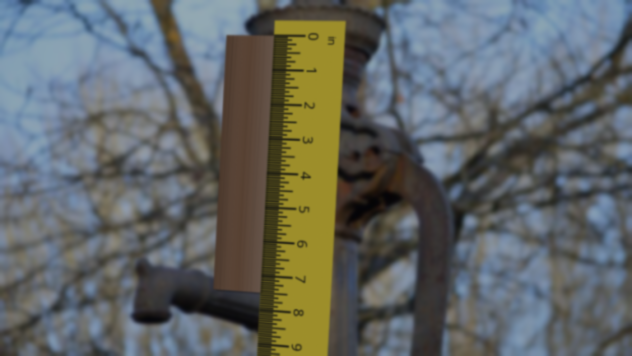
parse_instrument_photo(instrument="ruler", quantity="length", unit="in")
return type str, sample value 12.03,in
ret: 7.5,in
